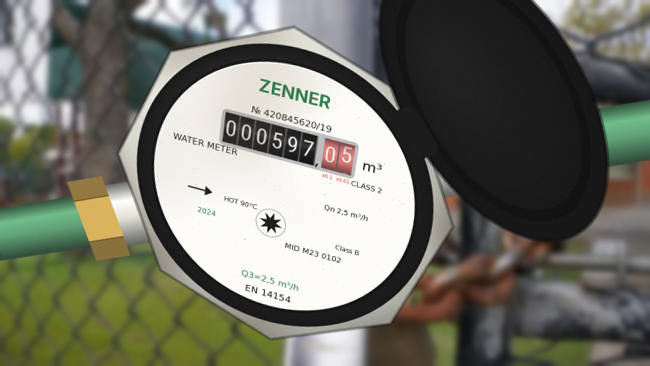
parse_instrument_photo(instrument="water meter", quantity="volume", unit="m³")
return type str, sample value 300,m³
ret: 597.05,m³
